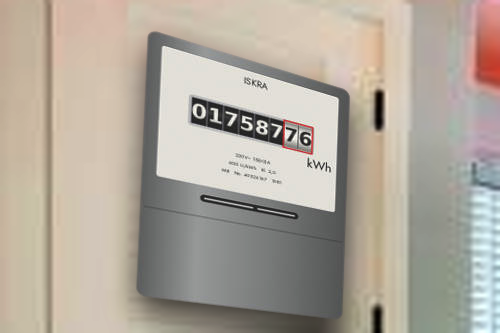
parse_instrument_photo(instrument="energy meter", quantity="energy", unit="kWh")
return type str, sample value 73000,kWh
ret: 17587.76,kWh
